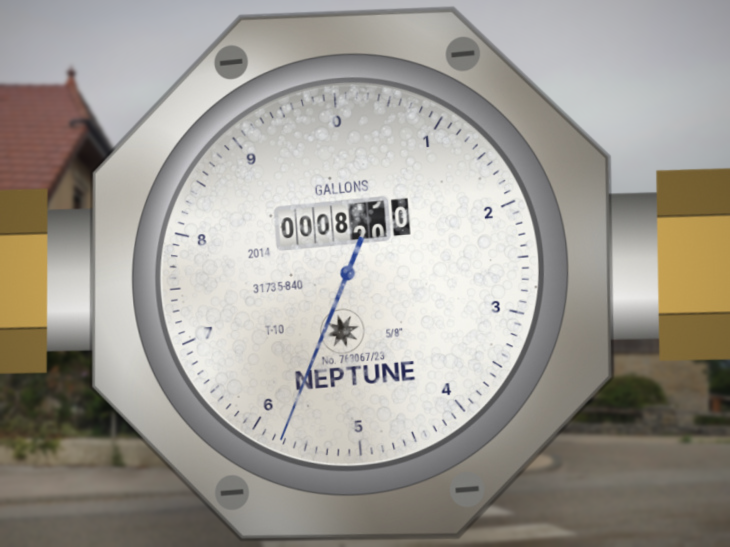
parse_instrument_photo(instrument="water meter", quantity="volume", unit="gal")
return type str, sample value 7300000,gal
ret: 8195.7,gal
